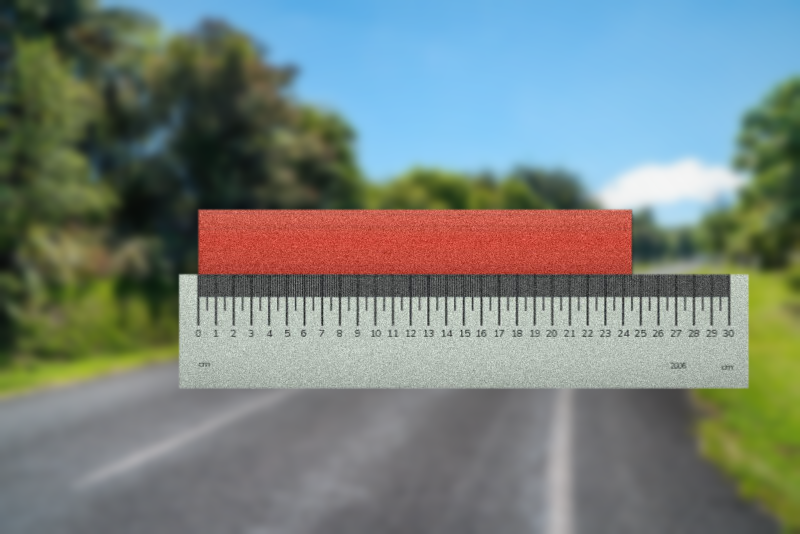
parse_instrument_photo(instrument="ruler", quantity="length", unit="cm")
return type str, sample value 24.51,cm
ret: 24.5,cm
